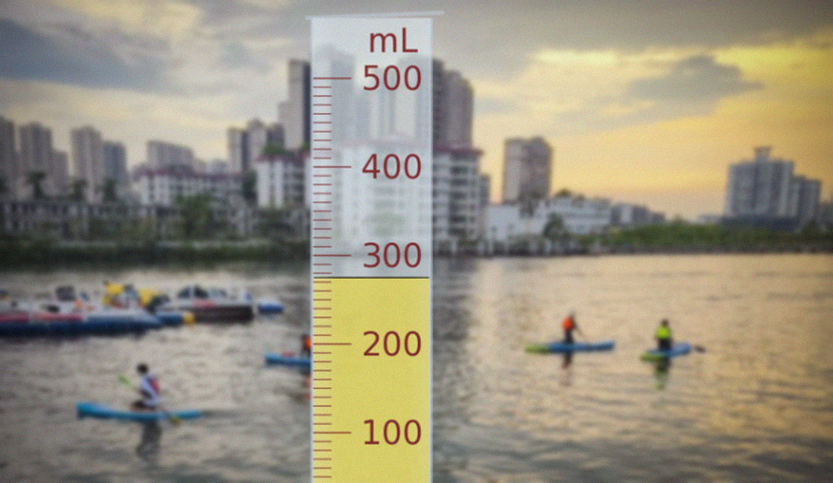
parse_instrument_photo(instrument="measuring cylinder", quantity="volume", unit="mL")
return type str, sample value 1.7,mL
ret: 275,mL
